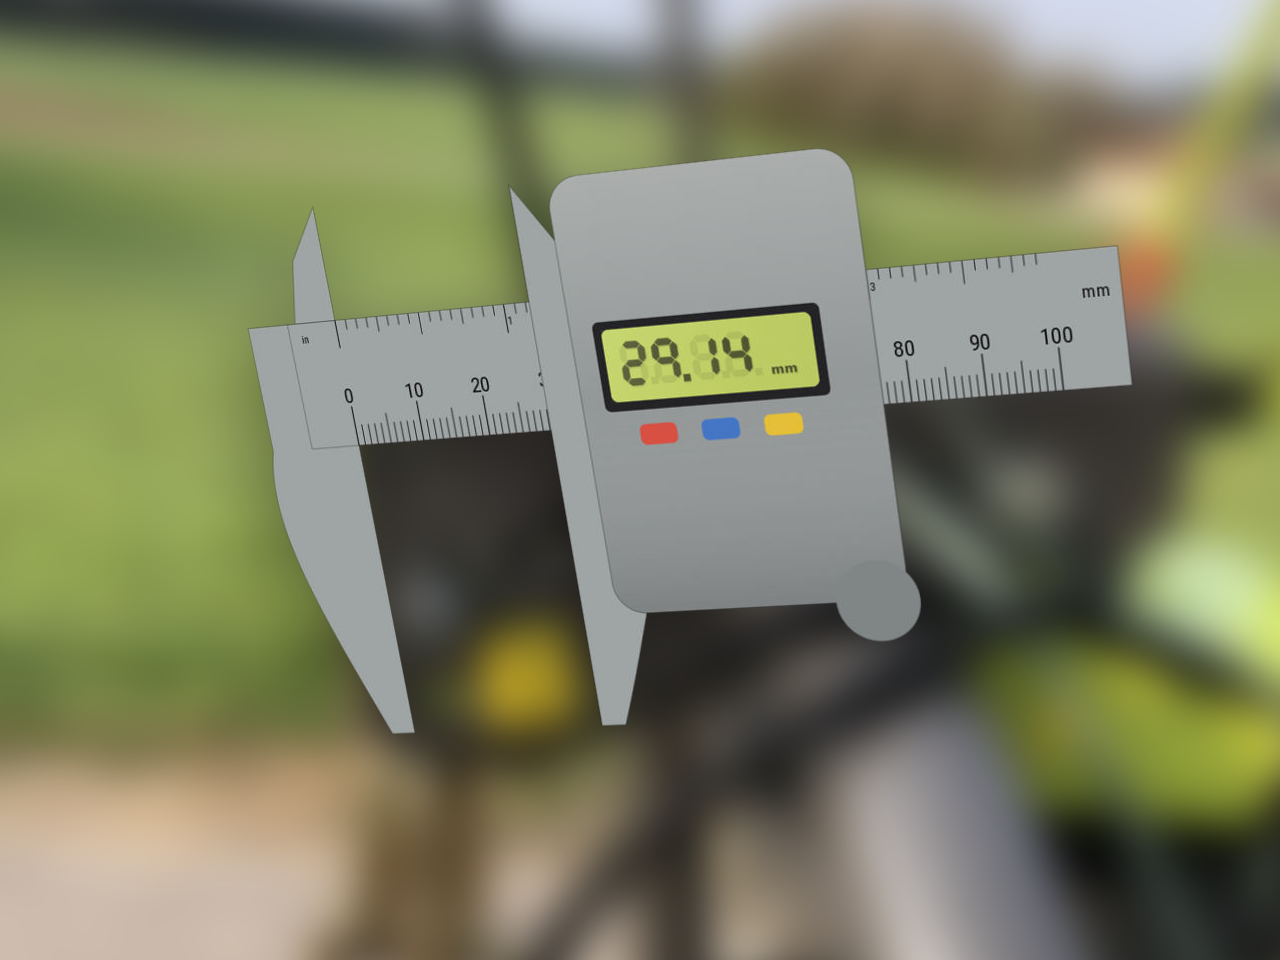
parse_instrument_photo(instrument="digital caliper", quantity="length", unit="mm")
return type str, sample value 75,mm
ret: 29.14,mm
